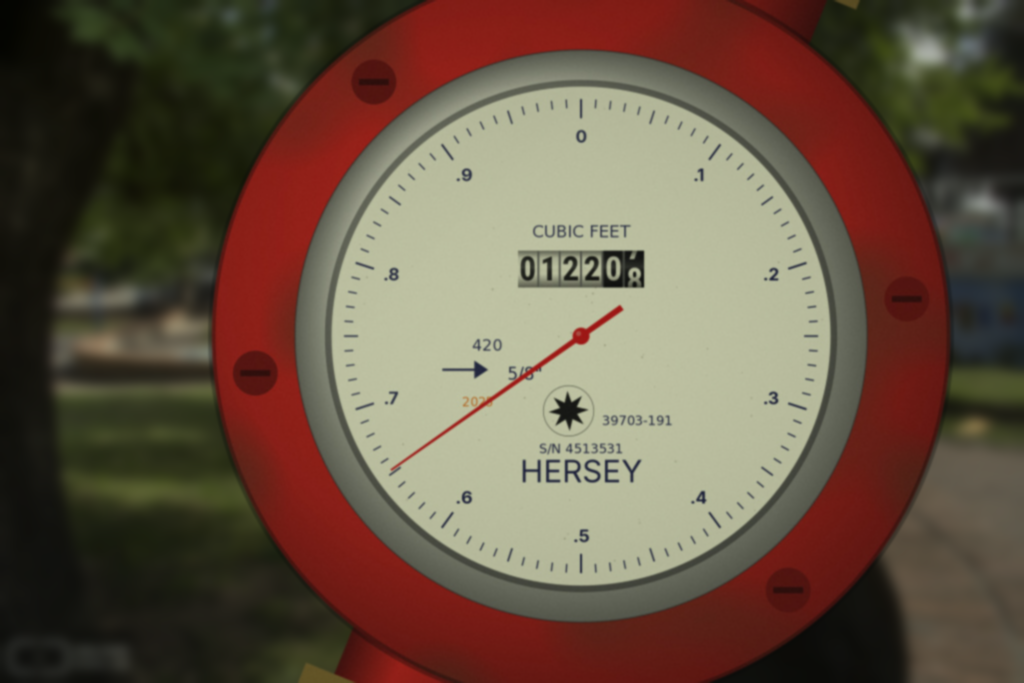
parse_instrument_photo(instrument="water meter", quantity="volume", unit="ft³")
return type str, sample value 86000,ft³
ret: 12207.65,ft³
